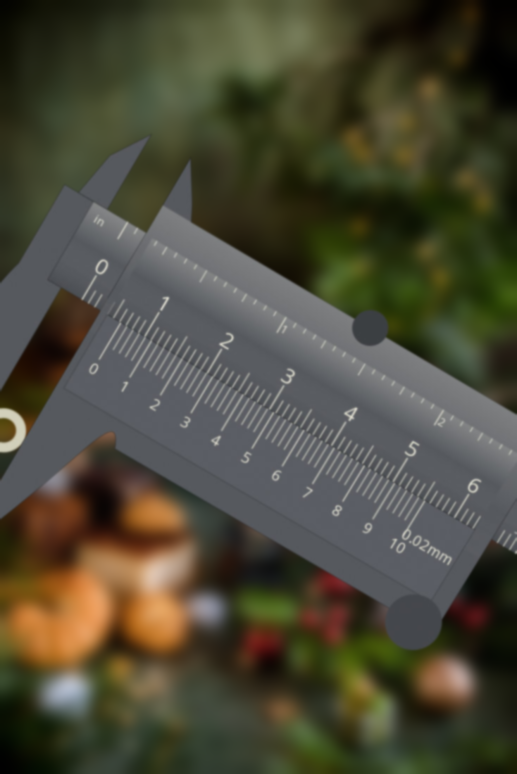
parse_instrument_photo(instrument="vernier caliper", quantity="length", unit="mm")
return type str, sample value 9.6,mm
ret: 6.2,mm
